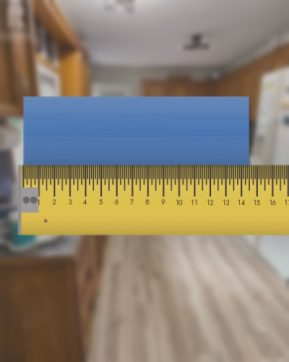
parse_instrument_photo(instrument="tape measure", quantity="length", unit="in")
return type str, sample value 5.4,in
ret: 14.5,in
